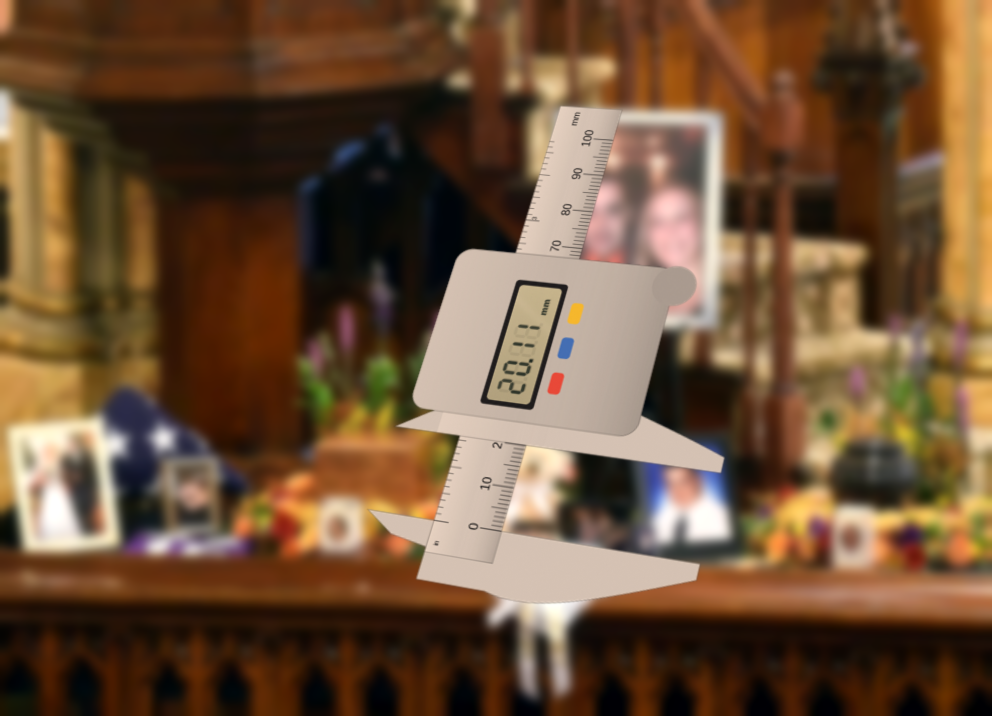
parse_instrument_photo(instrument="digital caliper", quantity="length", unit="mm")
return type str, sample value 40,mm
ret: 20.11,mm
